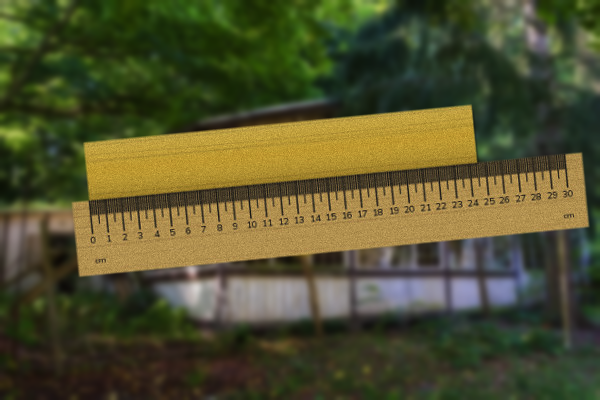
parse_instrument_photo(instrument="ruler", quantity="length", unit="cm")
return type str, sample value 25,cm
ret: 24.5,cm
